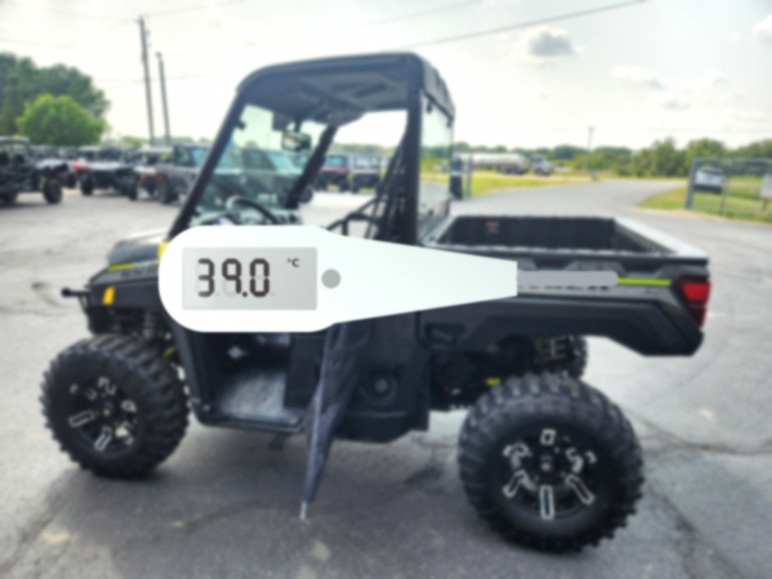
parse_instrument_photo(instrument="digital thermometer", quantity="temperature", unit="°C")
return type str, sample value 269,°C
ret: 39.0,°C
